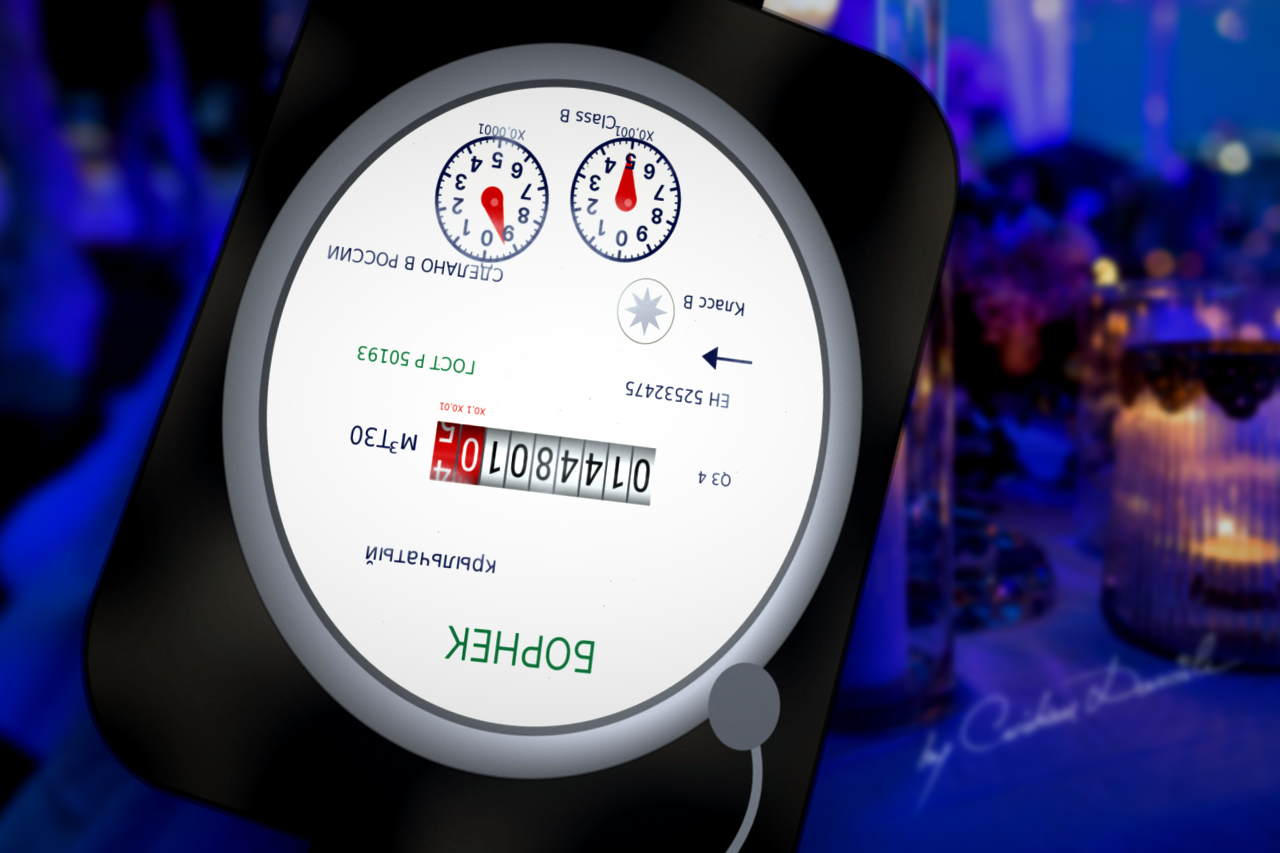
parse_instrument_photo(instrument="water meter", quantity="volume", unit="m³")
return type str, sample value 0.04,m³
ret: 144801.0449,m³
